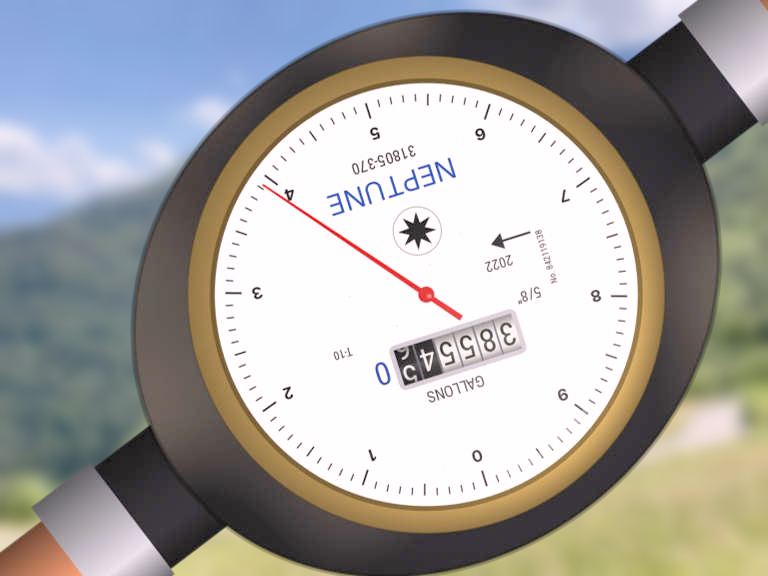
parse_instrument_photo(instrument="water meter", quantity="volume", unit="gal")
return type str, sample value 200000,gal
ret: 3855453.9,gal
